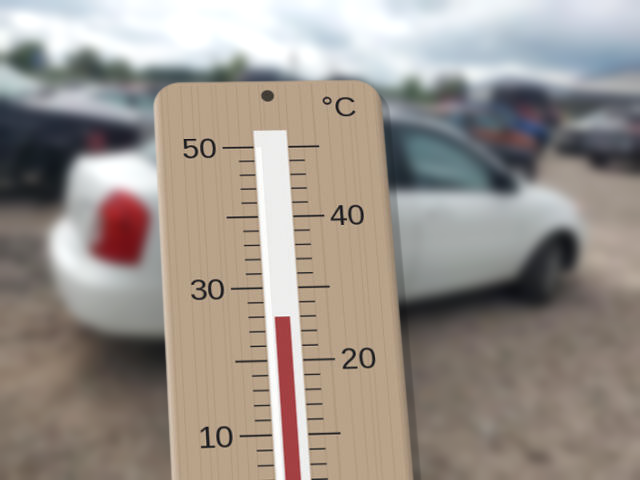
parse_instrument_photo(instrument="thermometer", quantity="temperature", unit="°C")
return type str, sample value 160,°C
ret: 26,°C
